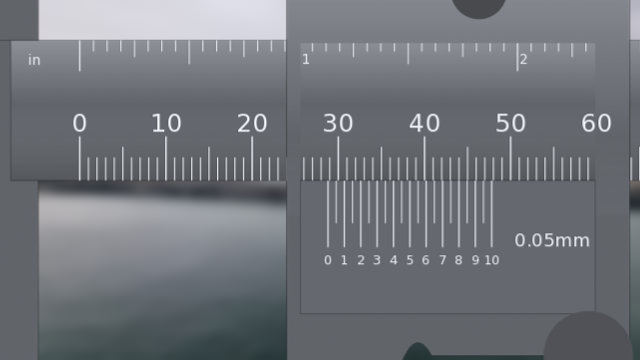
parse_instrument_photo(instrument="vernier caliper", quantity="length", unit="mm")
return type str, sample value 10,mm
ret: 28.8,mm
